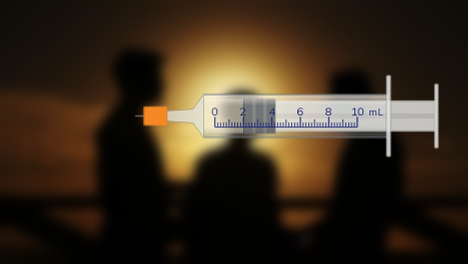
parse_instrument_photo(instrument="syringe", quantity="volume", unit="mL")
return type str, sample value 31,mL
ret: 2,mL
